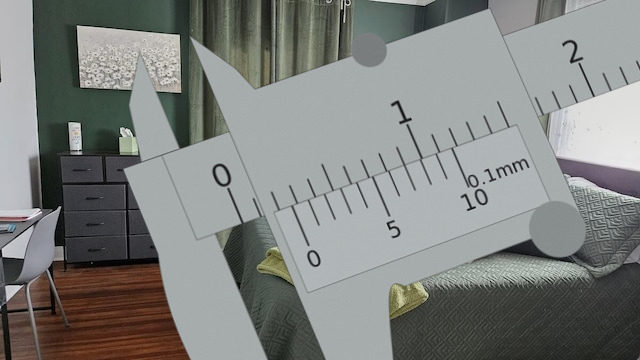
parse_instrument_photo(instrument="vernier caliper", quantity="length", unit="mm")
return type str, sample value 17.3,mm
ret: 2.7,mm
